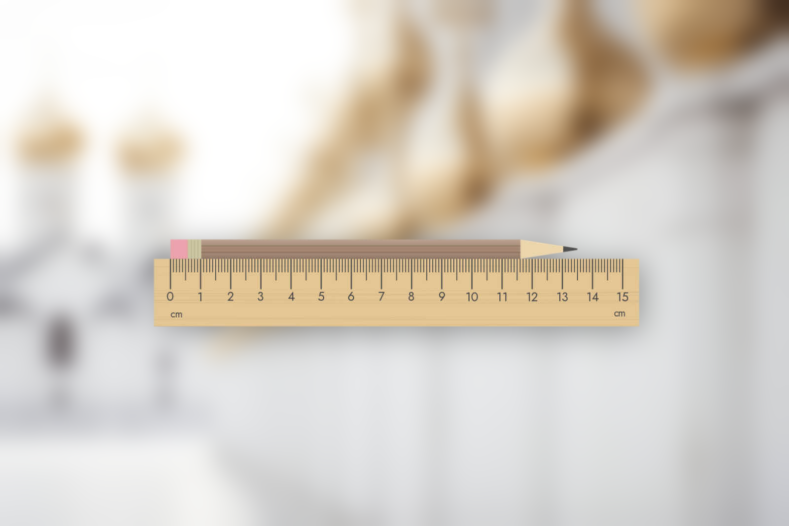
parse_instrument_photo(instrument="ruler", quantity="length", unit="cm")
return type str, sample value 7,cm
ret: 13.5,cm
